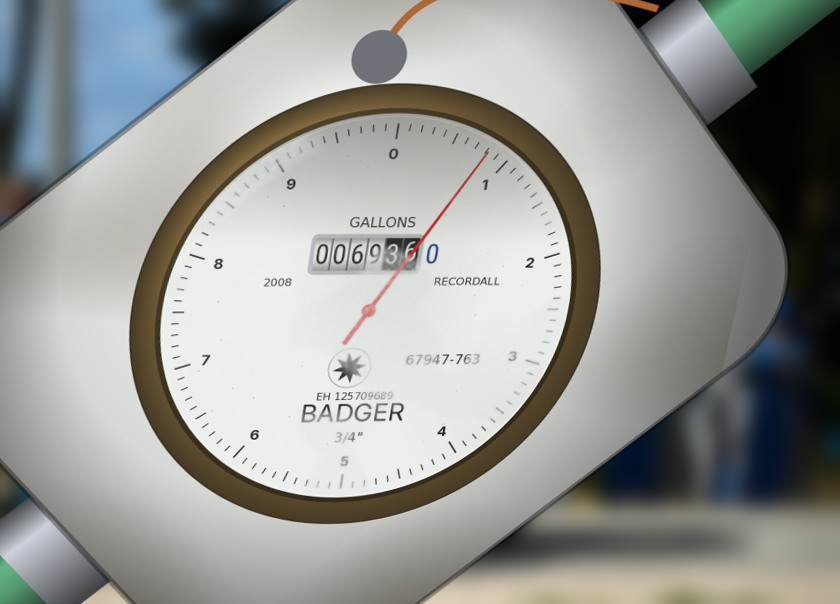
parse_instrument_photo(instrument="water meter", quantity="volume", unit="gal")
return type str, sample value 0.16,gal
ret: 69360.8,gal
